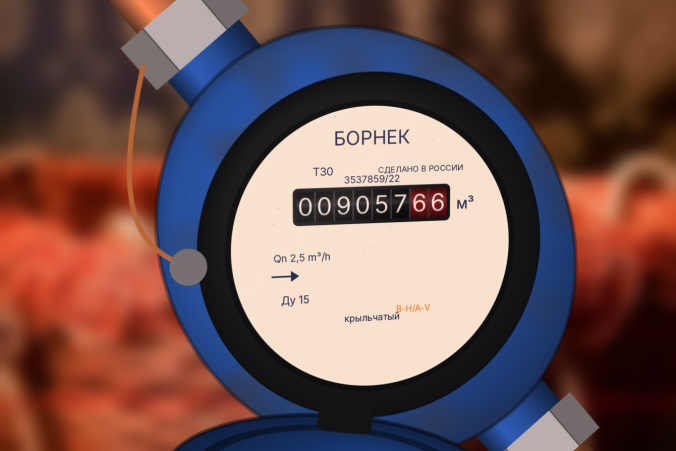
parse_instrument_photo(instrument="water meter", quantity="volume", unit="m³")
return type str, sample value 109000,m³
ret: 9057.66,m³
